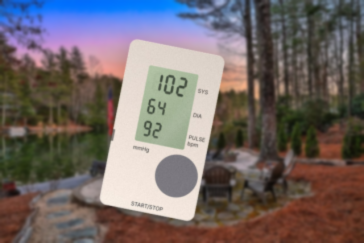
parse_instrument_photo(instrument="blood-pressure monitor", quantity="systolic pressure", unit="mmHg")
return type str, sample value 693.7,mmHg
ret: 102,mmHg
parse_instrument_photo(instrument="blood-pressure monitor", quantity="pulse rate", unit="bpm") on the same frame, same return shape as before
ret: 92,bpm
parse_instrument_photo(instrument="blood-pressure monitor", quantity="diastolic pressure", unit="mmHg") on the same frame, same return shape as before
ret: 64,mmHg
